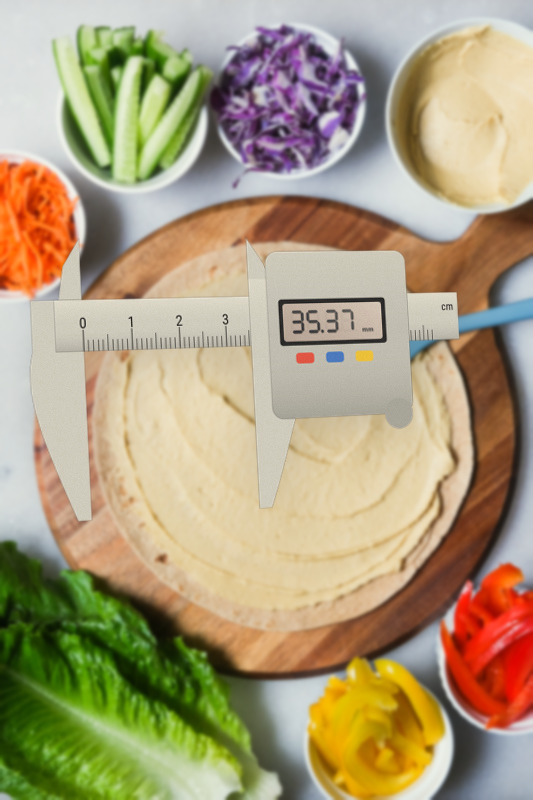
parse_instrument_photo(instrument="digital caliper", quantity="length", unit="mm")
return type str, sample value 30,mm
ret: 35.37,mm
